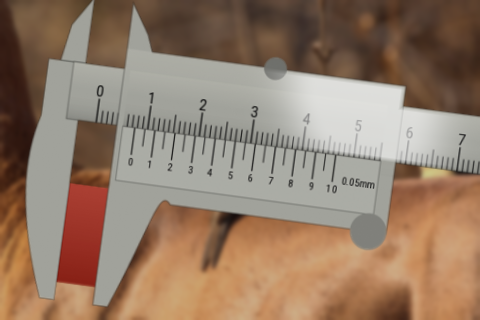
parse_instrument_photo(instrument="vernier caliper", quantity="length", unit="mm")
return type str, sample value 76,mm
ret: 7.5,mm
